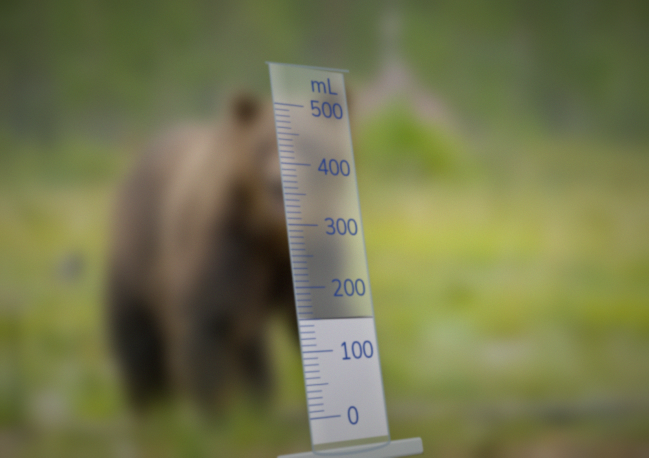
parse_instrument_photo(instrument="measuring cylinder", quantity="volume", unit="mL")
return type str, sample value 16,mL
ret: 150,mL
